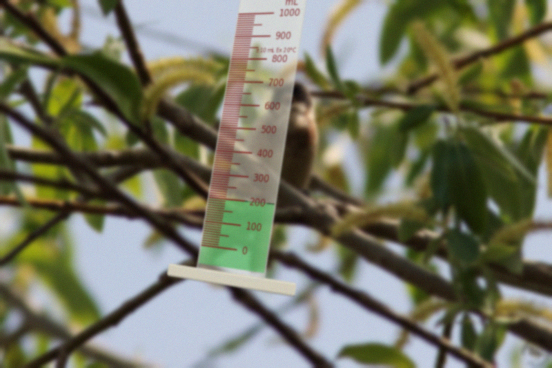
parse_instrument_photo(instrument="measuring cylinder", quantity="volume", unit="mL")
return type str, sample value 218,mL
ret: 200,mL
